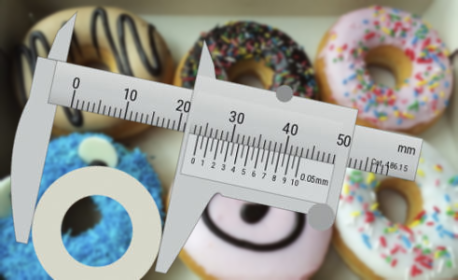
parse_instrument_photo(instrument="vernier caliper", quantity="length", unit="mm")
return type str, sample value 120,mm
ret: 23.8,mm
